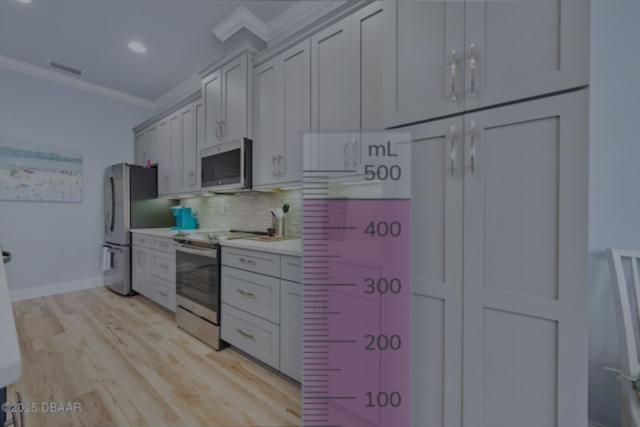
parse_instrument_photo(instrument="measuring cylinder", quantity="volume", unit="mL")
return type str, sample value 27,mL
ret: 450,mL
